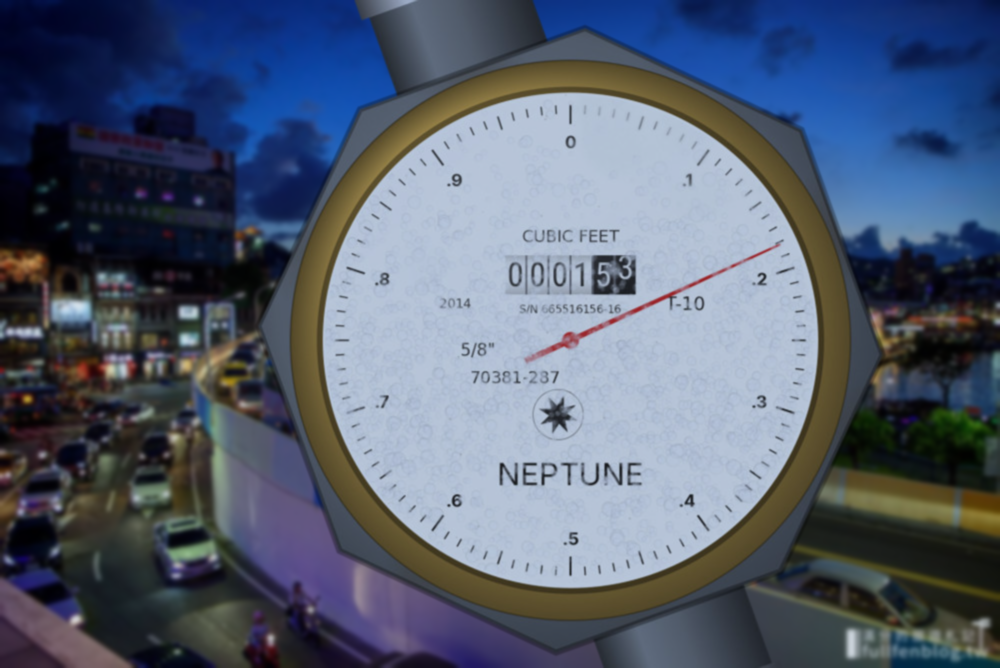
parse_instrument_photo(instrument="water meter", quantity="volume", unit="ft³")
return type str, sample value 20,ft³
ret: 153.18,ft³
